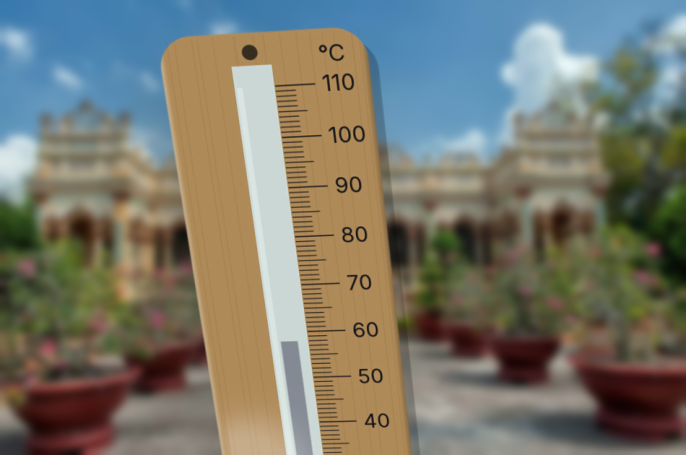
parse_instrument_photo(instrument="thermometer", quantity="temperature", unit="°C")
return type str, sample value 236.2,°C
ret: 58,°C
